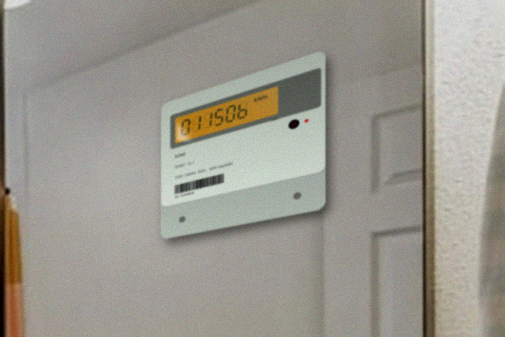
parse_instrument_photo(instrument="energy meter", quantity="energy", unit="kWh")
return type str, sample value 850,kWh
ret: 11506,kWh
